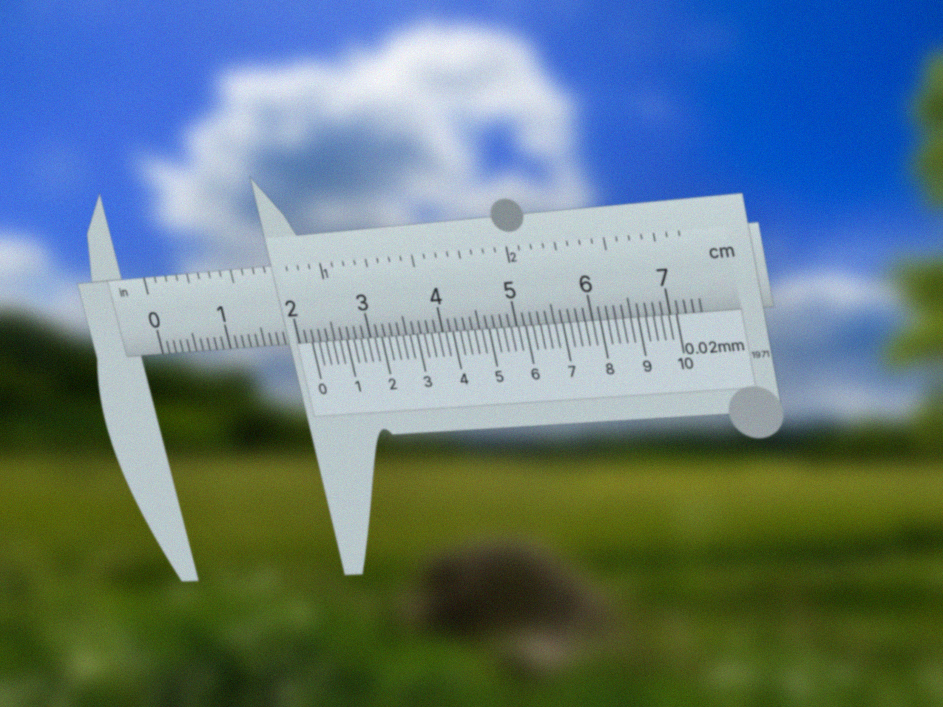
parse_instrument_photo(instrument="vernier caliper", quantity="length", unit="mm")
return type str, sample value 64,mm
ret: 21.8,mm
